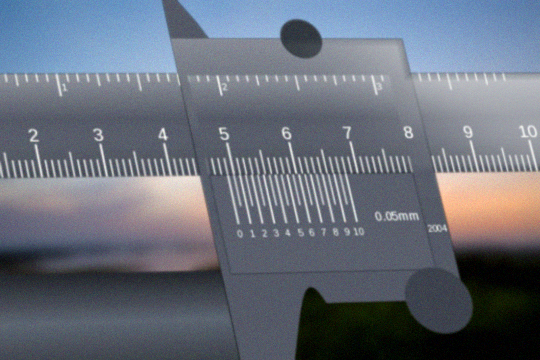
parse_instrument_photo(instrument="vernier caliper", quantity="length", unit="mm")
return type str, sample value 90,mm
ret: 49.0,mm
